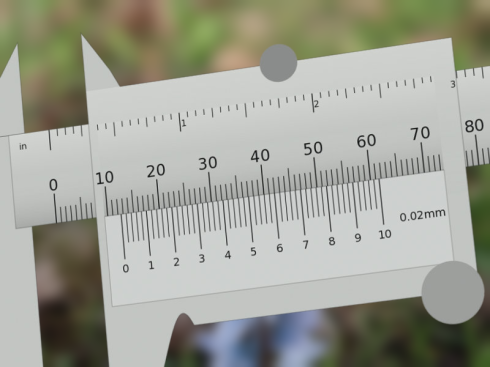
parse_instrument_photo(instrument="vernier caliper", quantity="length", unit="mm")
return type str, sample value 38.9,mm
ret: 12.6,mm
